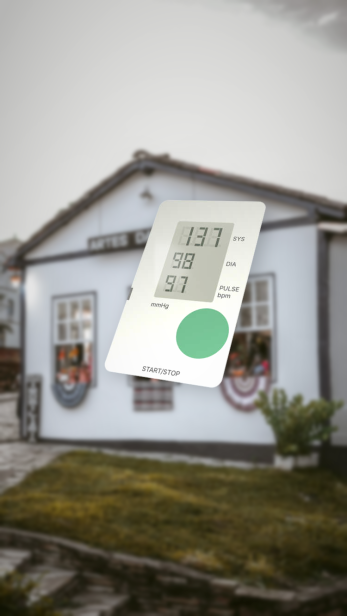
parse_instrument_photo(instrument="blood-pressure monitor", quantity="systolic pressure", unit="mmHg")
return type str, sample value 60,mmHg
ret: 137,mmHg
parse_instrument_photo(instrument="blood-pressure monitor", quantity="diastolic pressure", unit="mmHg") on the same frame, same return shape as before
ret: 98,mmHg
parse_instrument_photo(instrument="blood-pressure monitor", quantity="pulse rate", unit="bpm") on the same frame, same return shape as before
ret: 97,bpm
